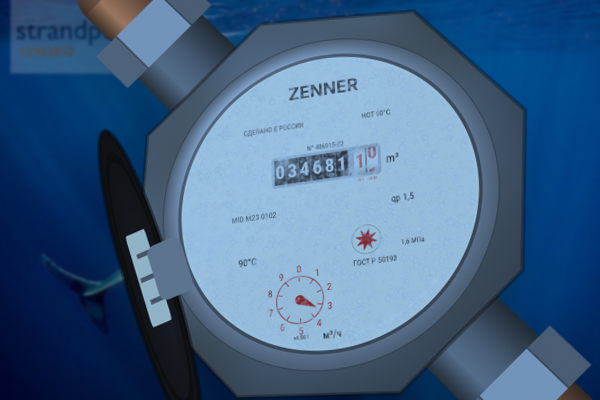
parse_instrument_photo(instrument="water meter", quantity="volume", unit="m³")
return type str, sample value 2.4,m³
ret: 34681.103,m³
